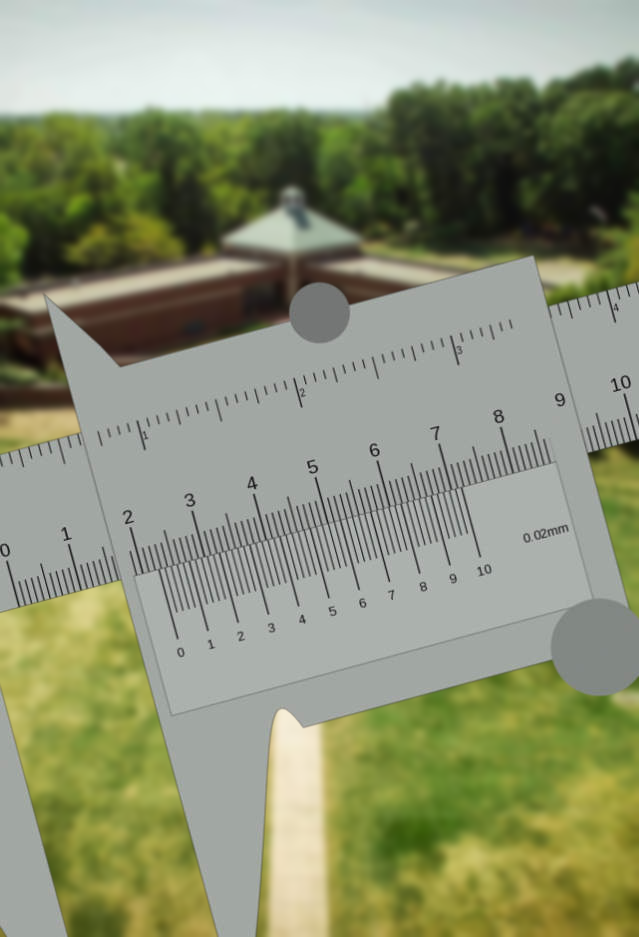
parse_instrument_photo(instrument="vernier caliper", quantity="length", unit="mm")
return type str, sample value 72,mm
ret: 22.6,mm
